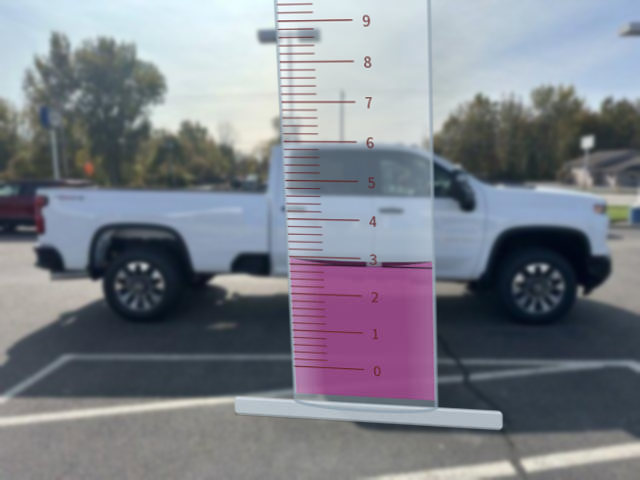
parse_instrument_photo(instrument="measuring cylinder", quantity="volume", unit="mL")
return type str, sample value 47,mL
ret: 2.8,mL
